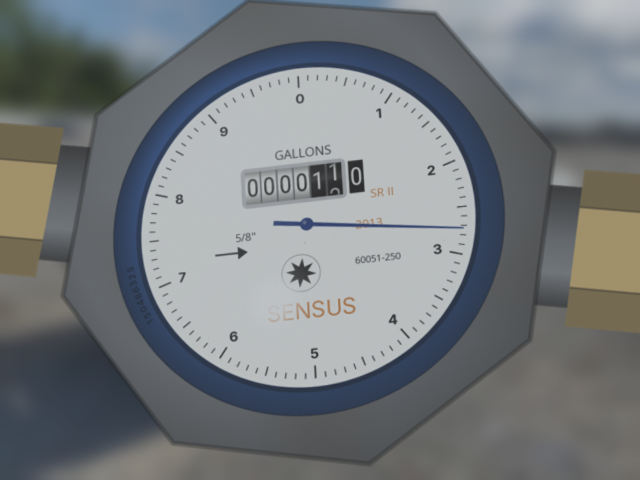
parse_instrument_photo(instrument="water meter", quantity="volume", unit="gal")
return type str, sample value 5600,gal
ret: 112.7,gal
